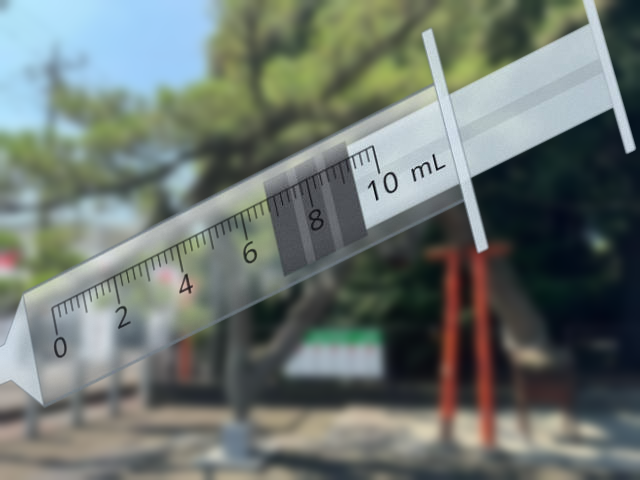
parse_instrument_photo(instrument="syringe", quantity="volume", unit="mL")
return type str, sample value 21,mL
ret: 6.8,mL
